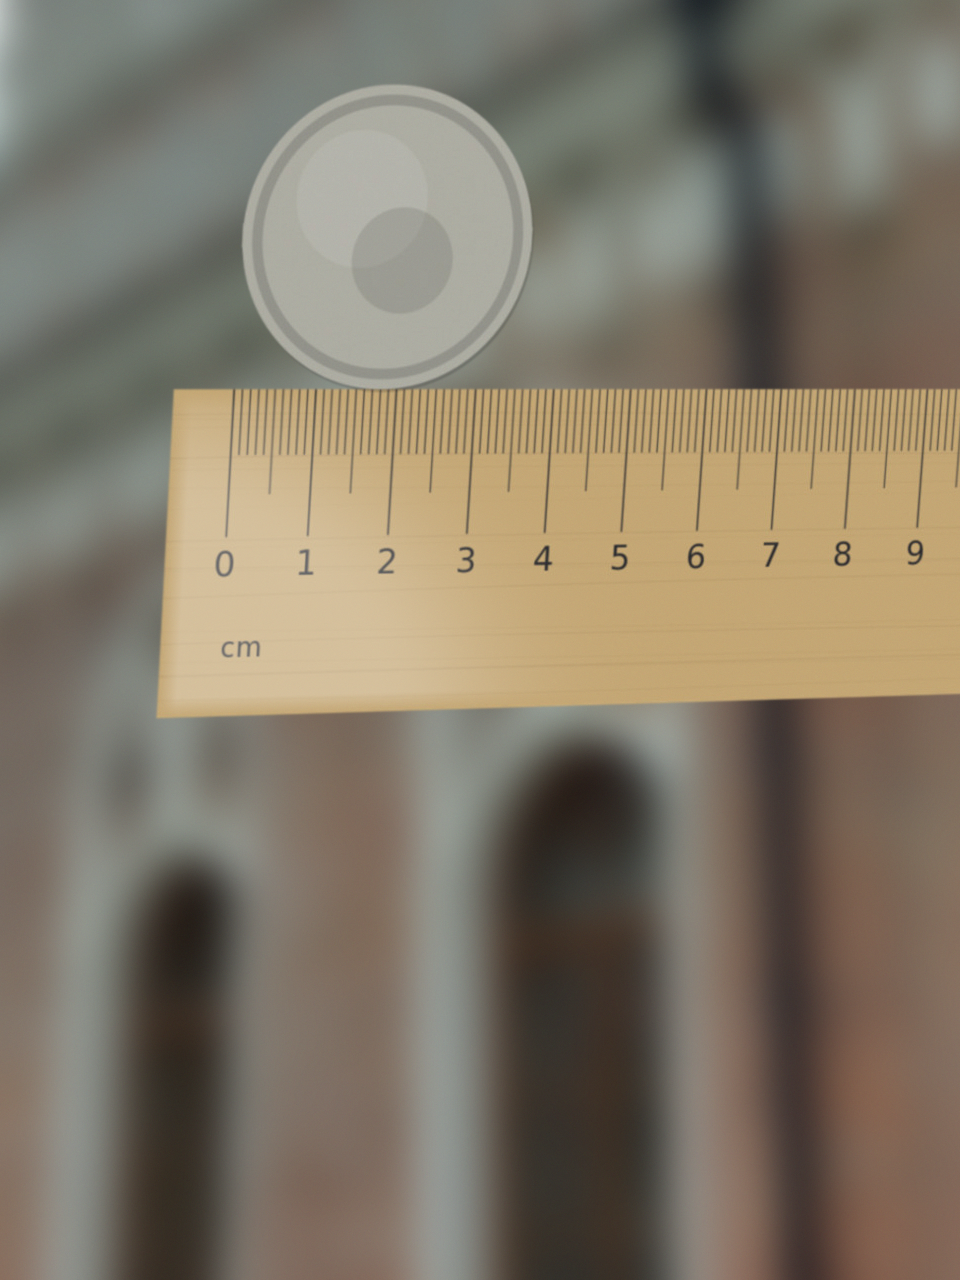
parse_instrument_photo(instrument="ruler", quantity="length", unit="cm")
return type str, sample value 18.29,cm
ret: 3.6,cm
